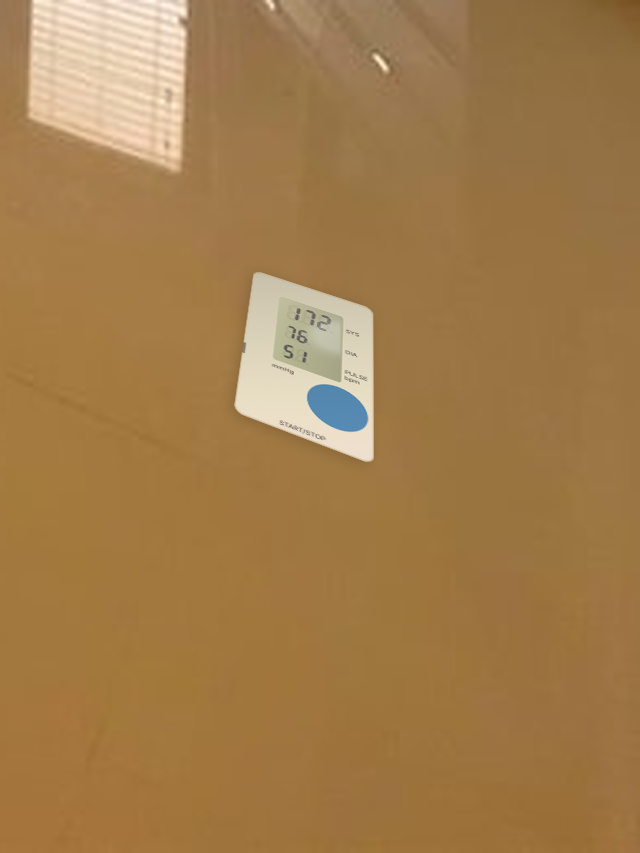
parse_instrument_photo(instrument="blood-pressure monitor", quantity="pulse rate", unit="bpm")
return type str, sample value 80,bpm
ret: 51,bpm
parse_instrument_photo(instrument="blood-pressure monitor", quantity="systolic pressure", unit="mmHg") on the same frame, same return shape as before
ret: 172,mmHg
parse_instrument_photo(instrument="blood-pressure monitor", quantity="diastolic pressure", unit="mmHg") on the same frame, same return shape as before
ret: 76,mmHg
